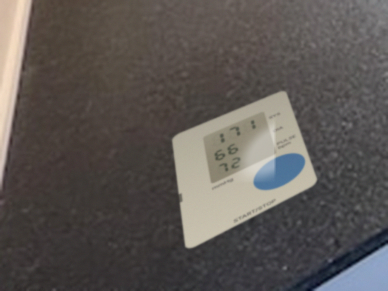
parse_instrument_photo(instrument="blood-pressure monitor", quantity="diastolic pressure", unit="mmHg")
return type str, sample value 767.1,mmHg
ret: 66,mmHg
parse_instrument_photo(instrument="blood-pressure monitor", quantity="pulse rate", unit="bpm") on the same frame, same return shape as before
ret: 72,bpm
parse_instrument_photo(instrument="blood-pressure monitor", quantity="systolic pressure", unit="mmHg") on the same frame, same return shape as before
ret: 171,mmHg
